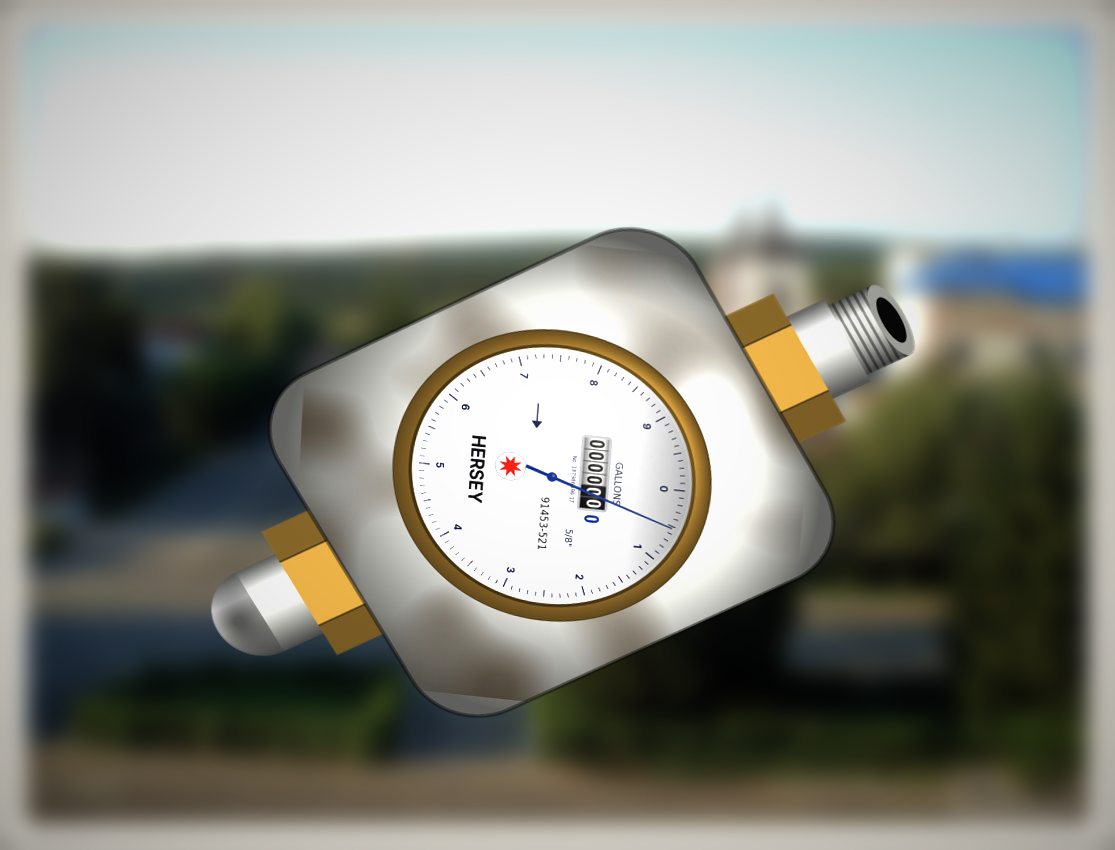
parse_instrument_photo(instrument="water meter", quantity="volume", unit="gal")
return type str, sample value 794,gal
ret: 0.5,gal
